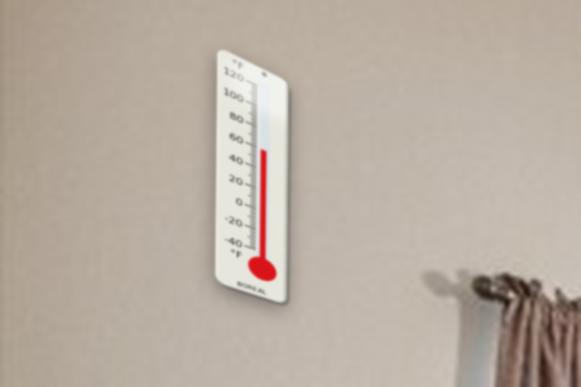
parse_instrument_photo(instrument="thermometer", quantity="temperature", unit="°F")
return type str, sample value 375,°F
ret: 60,°F
